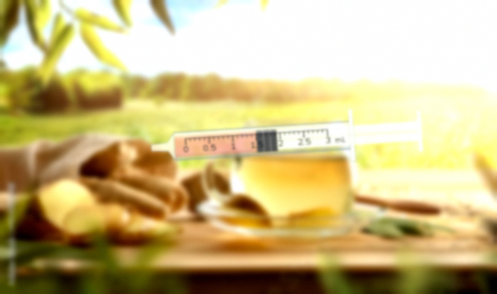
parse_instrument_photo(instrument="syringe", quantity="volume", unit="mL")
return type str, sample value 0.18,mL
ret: 1.5,mL
